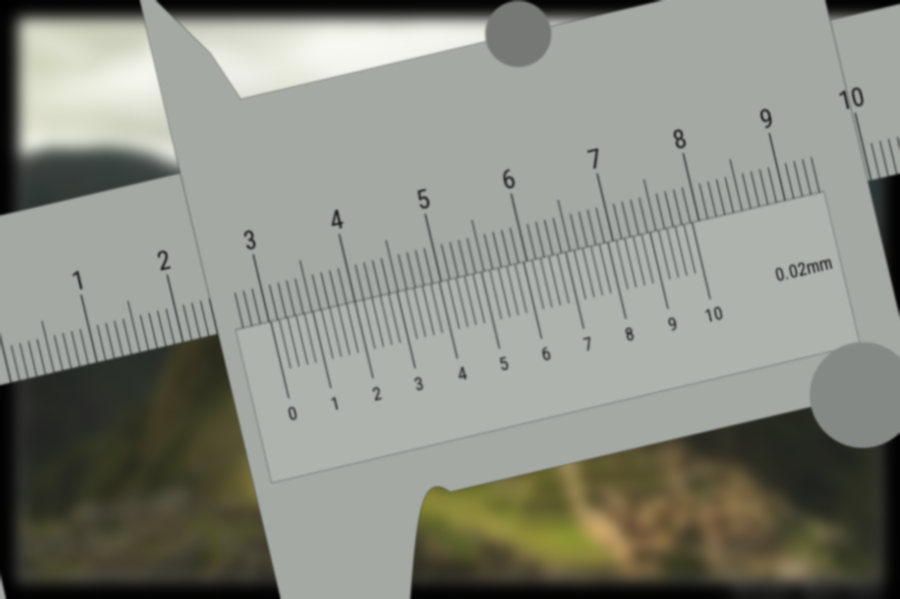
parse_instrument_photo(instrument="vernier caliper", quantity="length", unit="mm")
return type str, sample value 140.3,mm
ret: 30.2,mm
